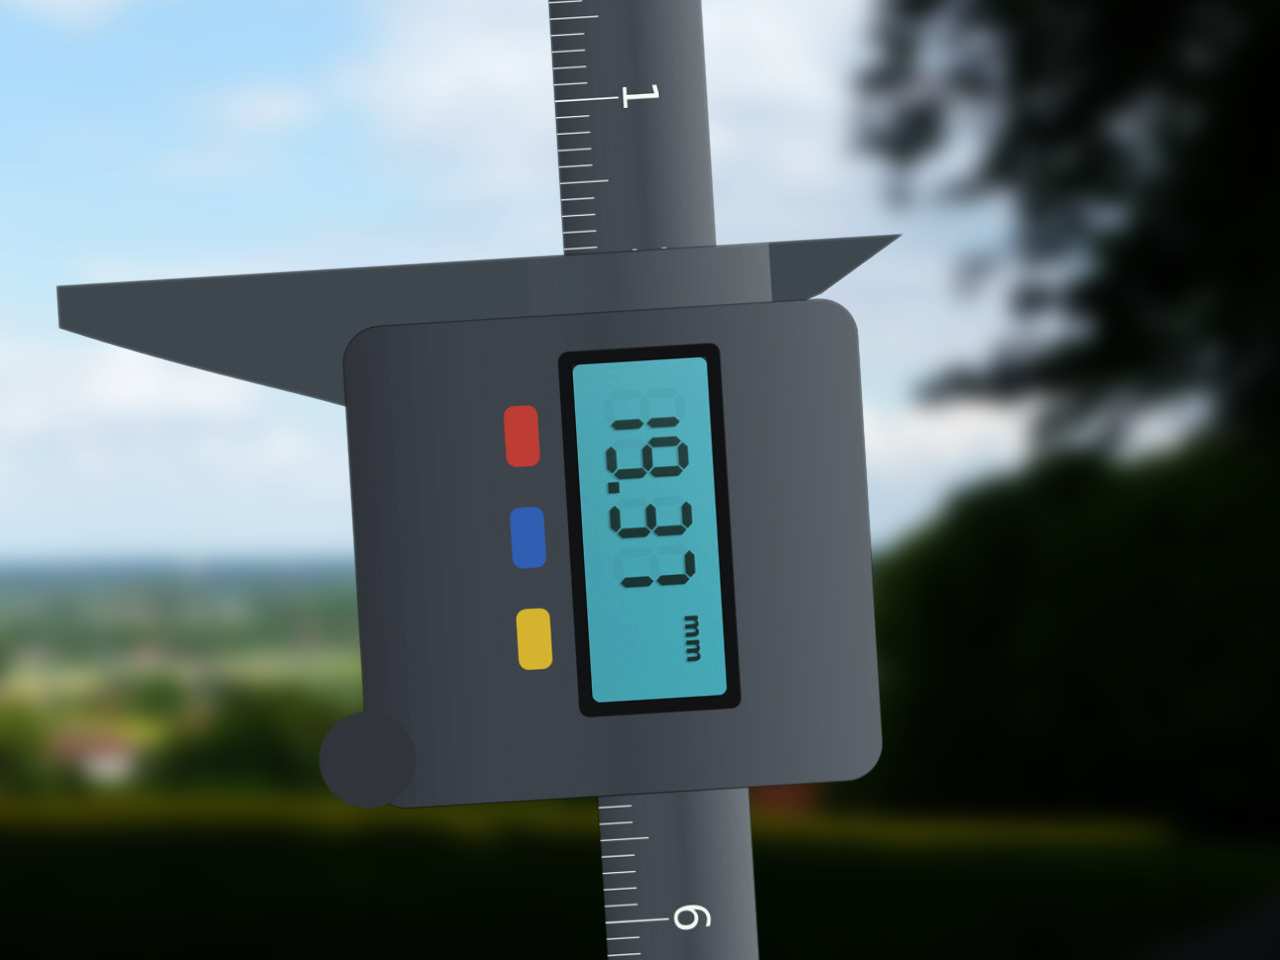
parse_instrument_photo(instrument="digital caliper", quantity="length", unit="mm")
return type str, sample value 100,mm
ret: 19.37,mm
